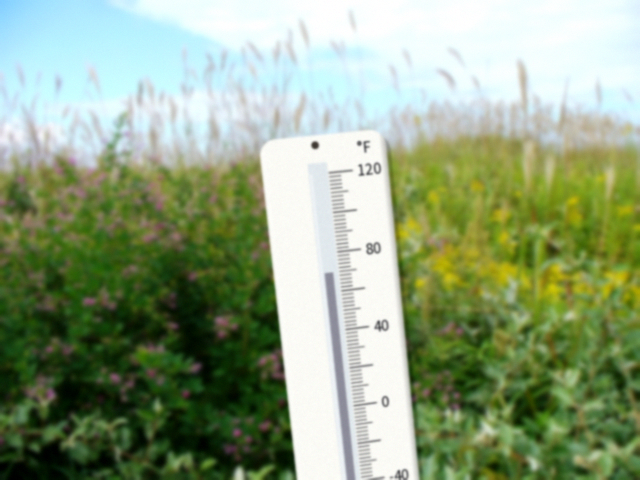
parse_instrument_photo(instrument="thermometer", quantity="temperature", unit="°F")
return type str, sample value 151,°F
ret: 70,°F
